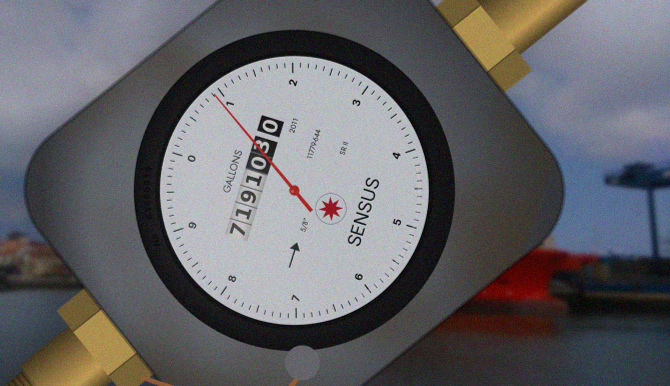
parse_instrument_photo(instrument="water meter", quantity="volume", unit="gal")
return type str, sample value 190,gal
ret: 7191030.9,gal
